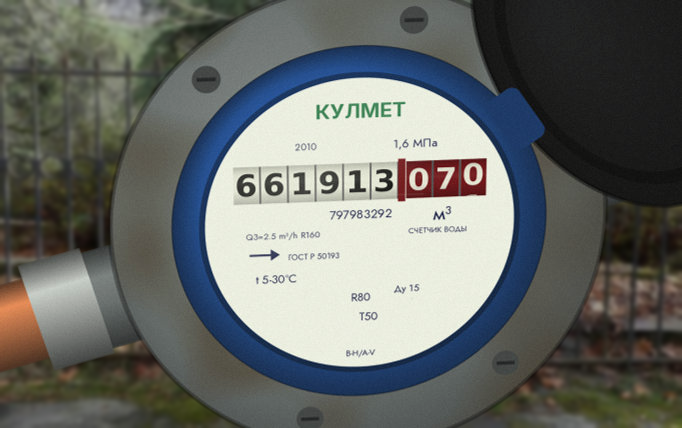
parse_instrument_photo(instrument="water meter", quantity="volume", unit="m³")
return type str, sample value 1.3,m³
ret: 661913.070,m³
